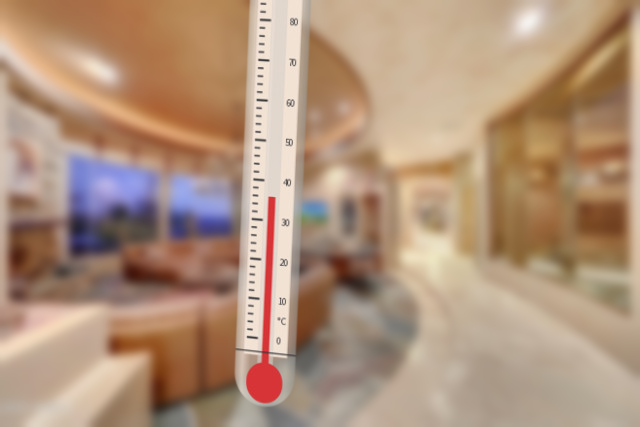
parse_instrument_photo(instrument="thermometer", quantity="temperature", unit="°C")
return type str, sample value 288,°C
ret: 36,°C
